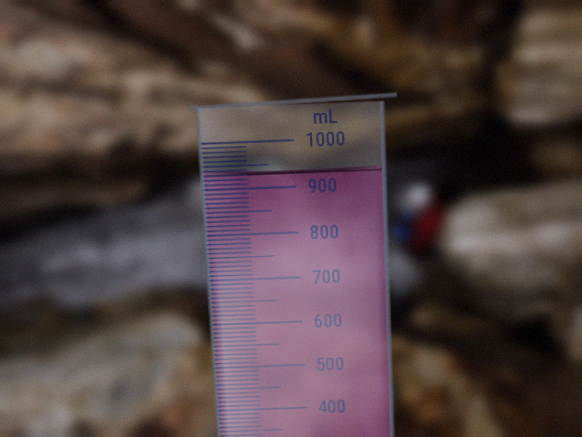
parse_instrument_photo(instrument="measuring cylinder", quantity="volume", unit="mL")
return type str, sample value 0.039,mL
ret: 930,mL
